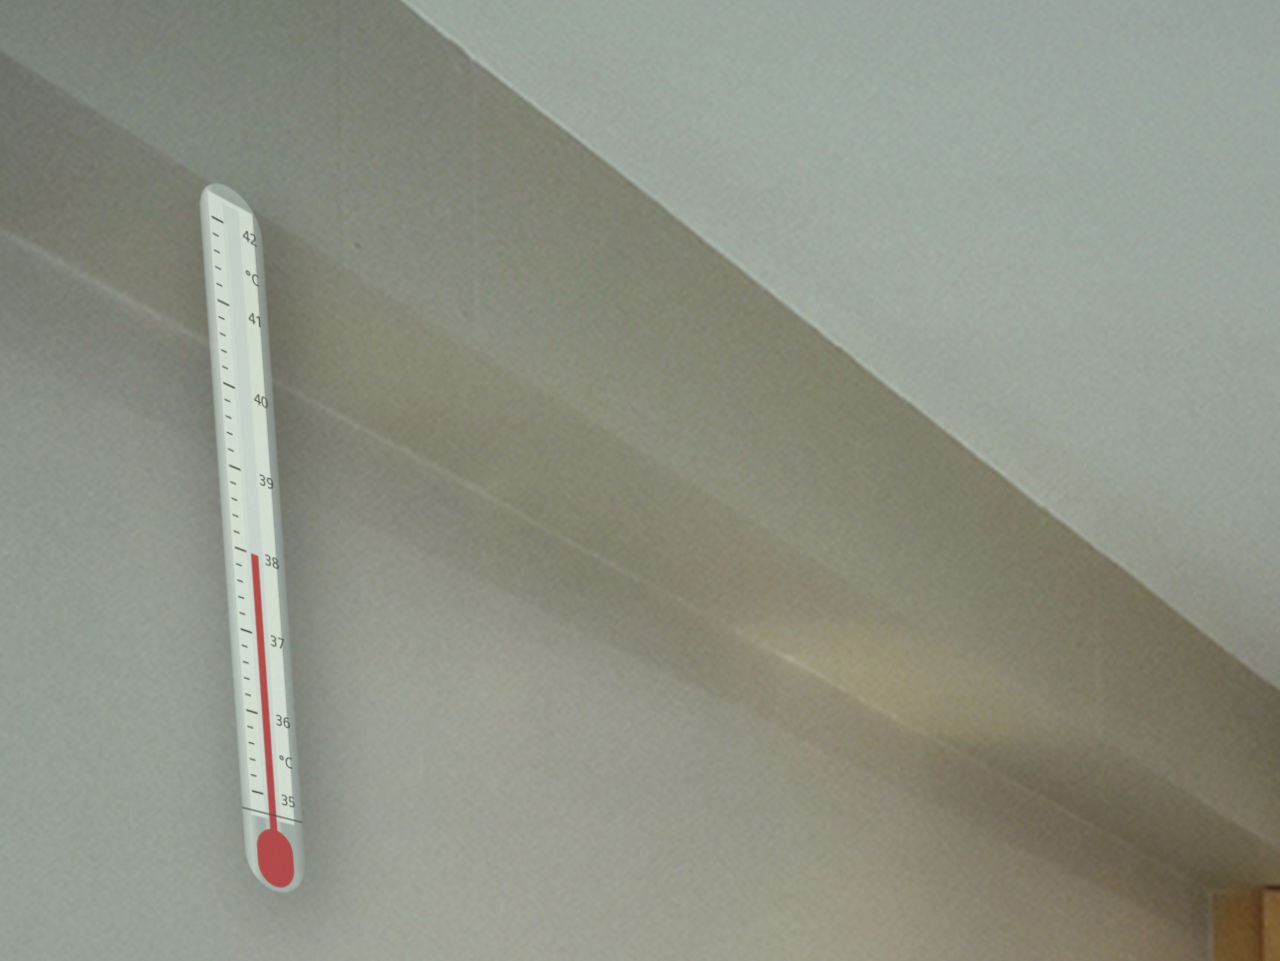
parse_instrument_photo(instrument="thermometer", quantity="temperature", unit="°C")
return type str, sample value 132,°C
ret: 38,°C
